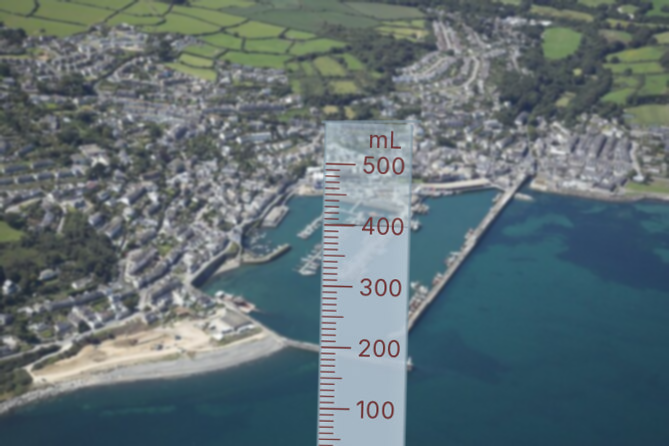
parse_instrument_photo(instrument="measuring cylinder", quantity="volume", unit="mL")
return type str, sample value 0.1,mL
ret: 400,mL
